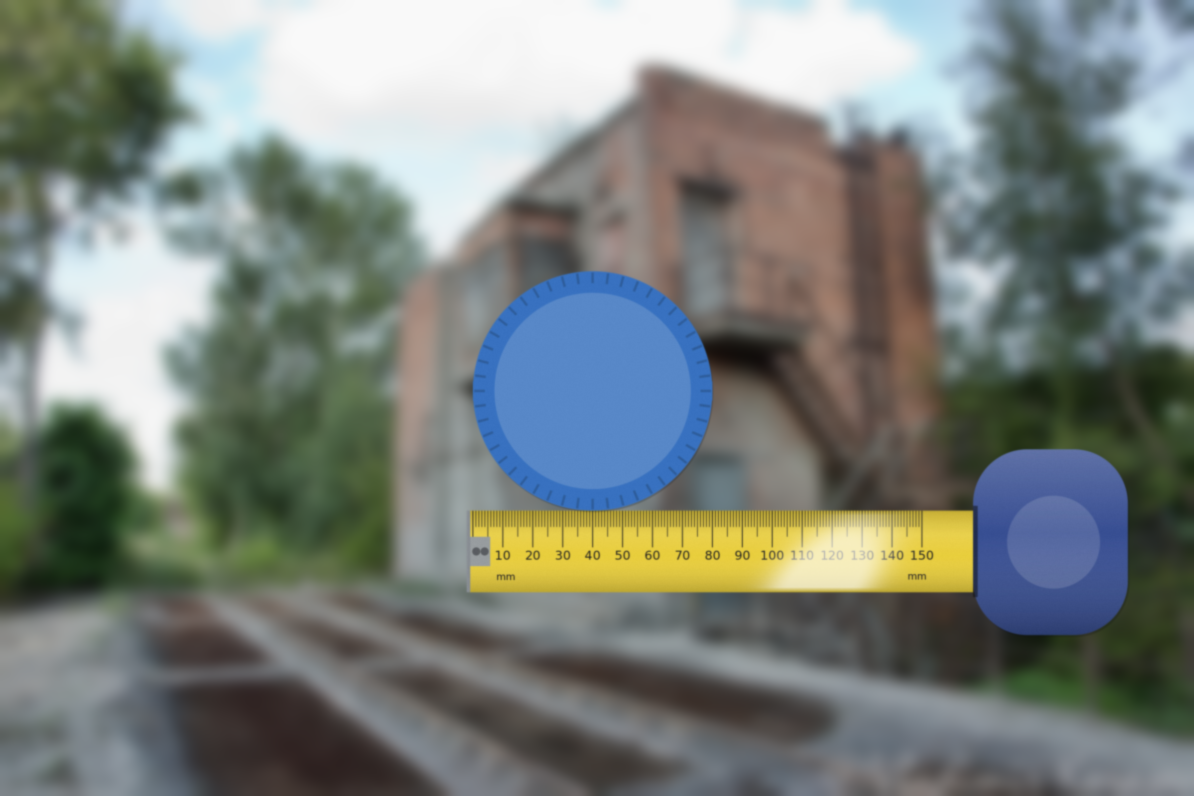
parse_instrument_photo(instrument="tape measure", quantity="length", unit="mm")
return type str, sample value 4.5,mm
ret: 80,mm
